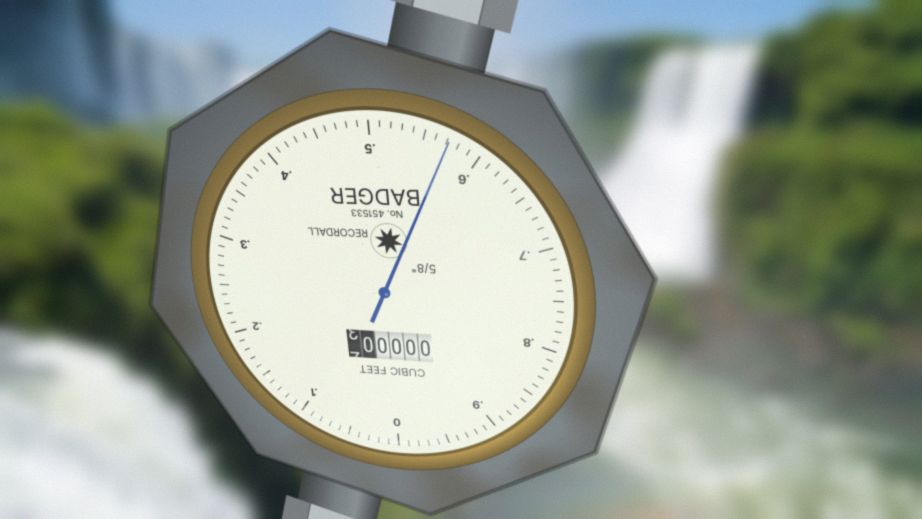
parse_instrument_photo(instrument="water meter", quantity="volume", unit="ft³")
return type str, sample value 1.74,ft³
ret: 2.57,ft³
